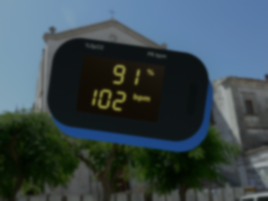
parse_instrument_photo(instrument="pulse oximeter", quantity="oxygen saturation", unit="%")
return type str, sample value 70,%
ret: 91,%
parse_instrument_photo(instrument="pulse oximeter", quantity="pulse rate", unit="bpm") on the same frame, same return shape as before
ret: 102,bpm
